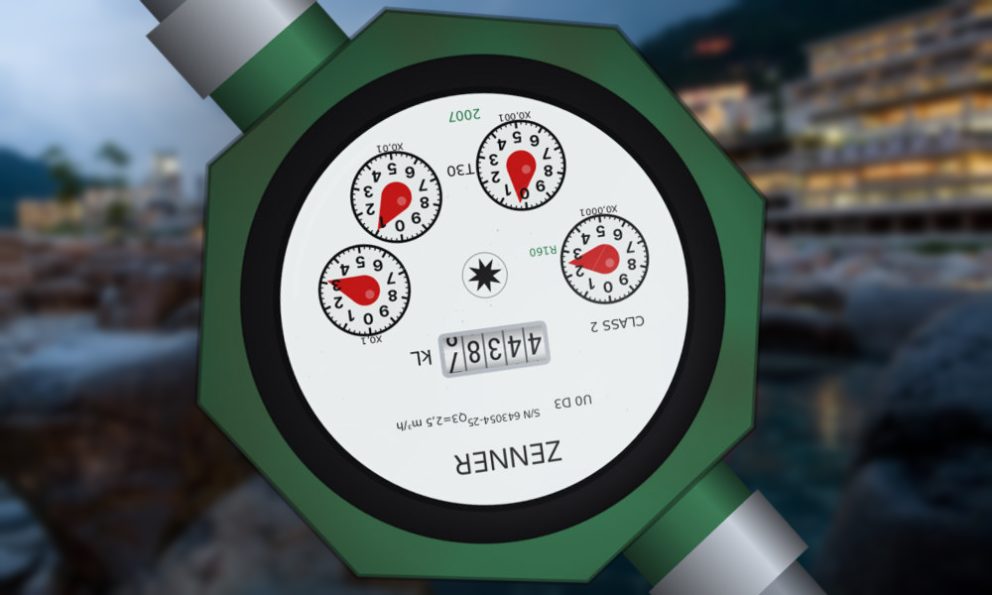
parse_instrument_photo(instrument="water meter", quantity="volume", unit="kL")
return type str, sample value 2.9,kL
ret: 44387.3102,kL
